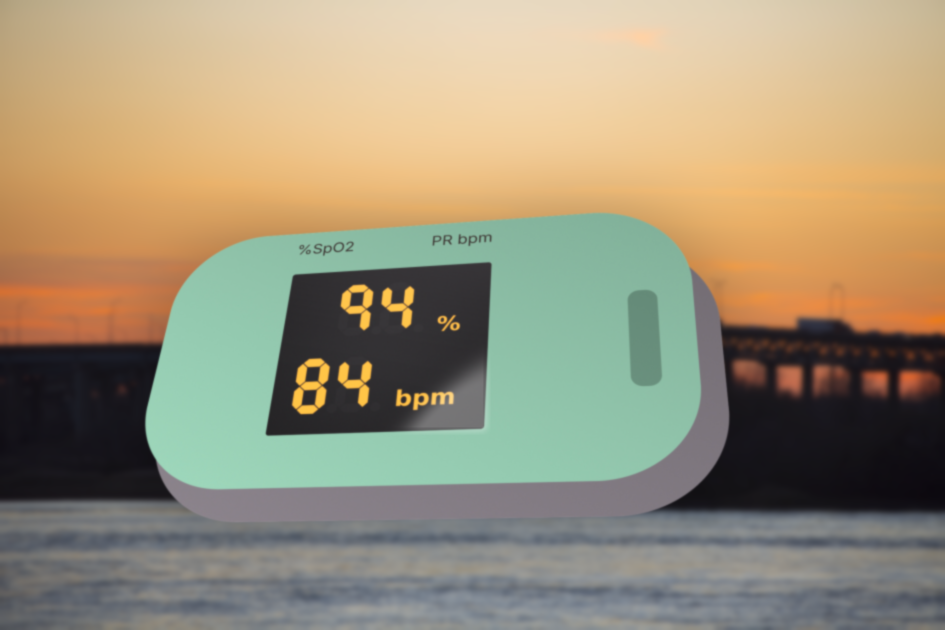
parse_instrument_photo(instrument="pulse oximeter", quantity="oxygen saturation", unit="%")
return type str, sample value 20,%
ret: 94,%
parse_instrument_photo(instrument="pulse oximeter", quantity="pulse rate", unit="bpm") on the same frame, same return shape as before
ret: 84,bpm
